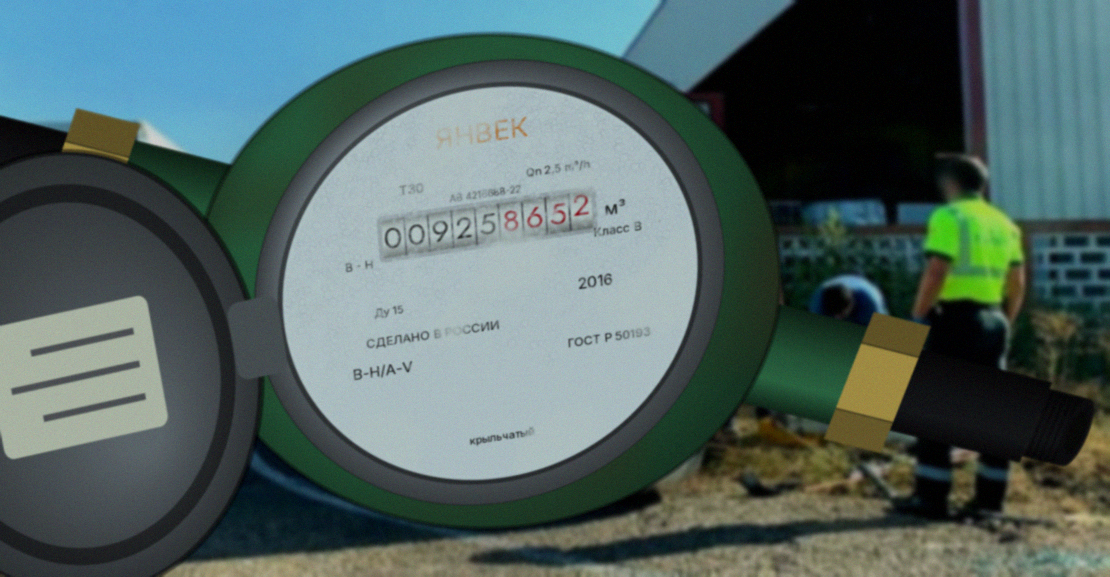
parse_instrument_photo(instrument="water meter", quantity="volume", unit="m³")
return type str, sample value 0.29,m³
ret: 925.8652,m³
